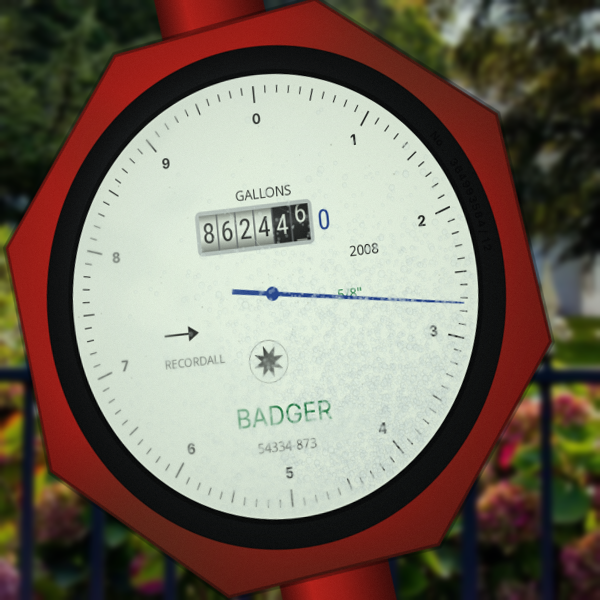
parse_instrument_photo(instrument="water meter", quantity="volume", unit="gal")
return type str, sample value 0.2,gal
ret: 8624462.7,gal
